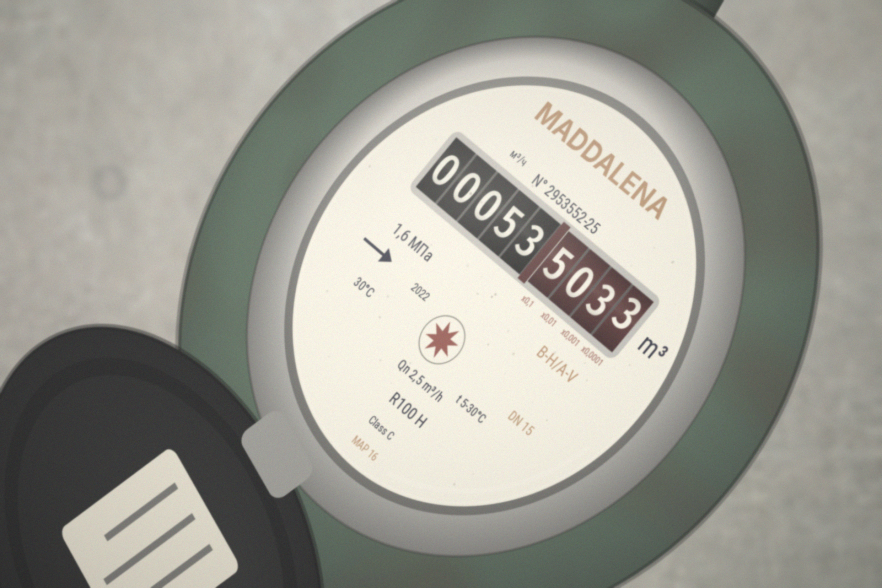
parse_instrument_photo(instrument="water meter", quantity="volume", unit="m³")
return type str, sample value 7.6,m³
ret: 53.5033,m³
